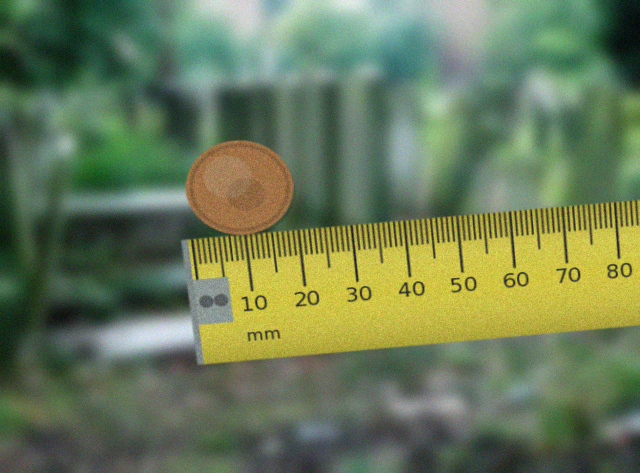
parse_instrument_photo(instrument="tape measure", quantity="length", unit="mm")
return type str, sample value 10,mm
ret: 20,mm
